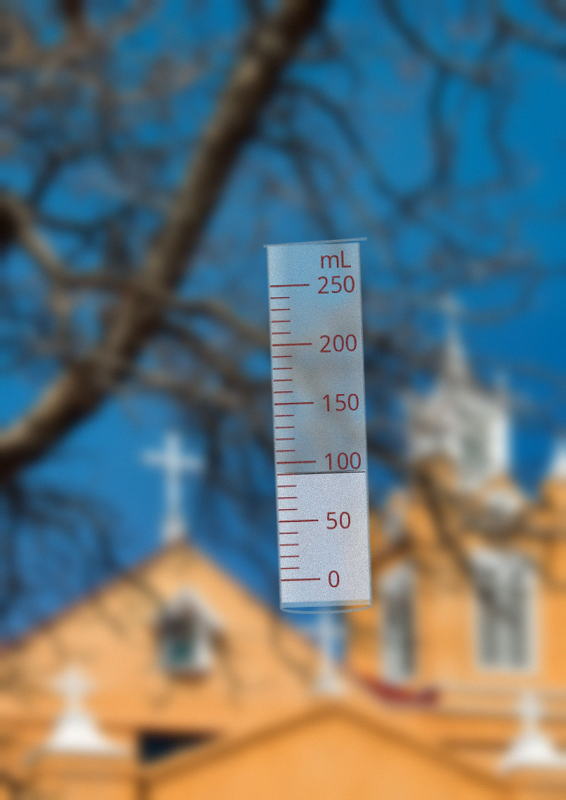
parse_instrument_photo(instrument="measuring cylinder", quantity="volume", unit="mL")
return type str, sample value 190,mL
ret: 90,mL
